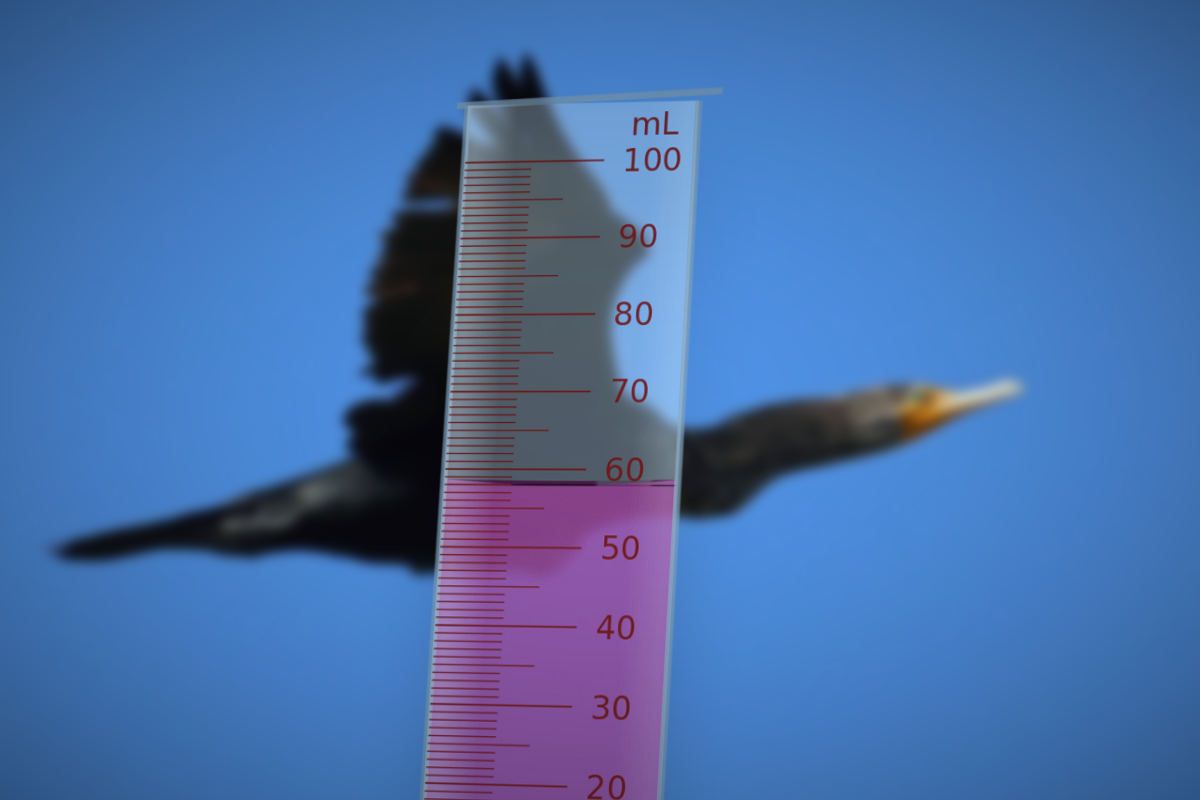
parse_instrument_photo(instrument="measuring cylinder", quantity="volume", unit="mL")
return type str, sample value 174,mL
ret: 58,mL
